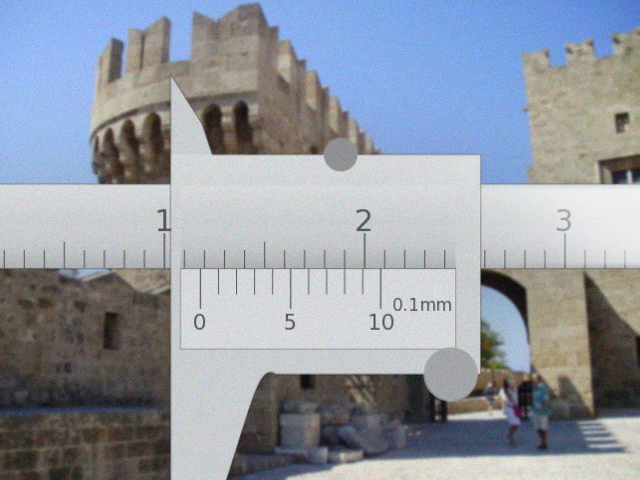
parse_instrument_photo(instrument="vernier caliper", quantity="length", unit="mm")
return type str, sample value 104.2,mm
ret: 11.8,mm
